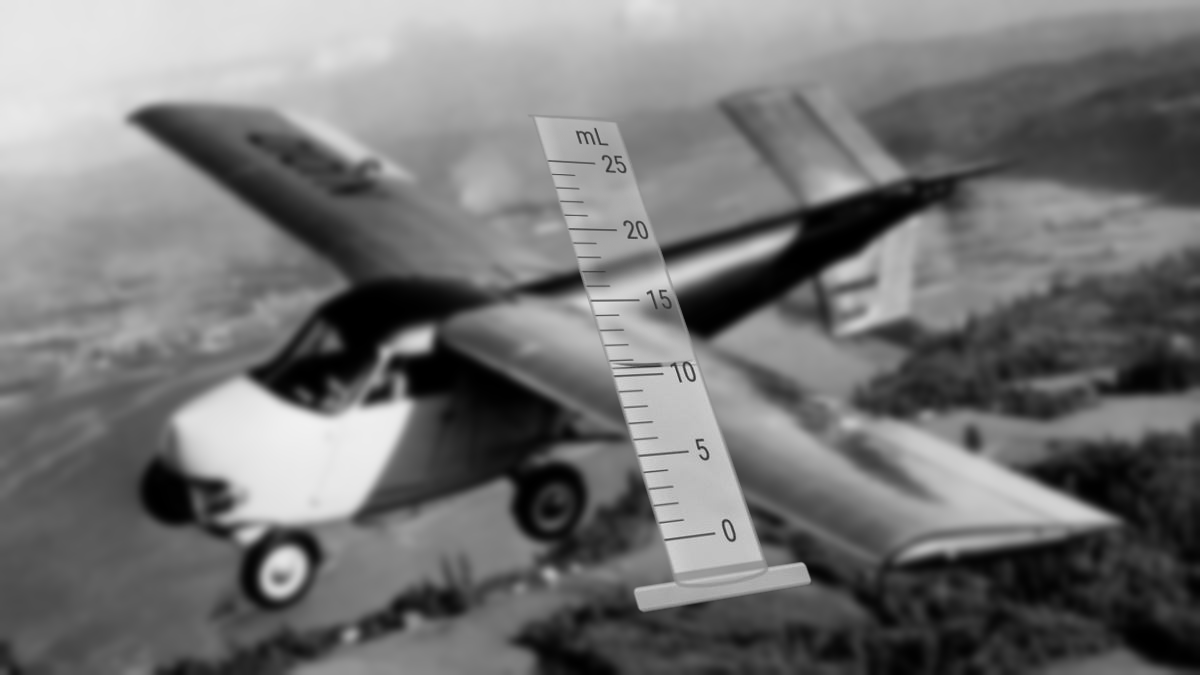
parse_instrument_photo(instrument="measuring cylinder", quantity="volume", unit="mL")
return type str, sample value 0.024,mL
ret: 10.5,mL
